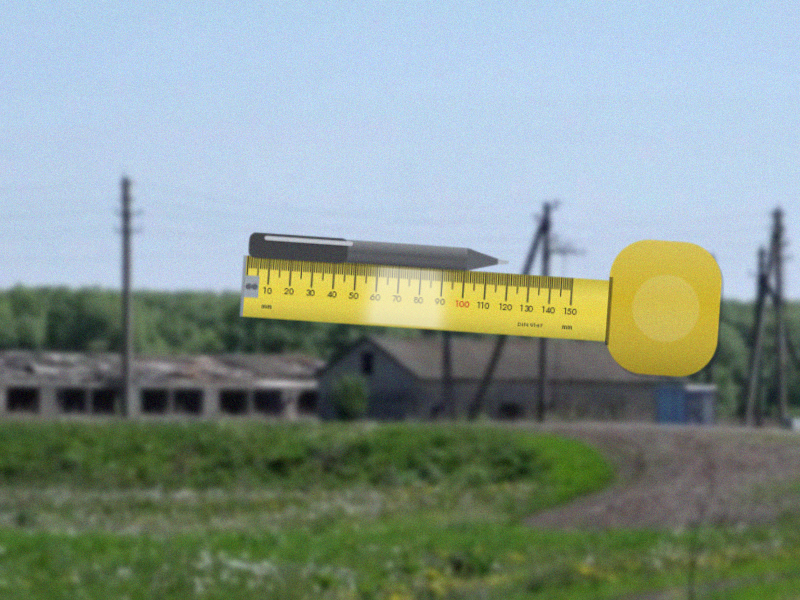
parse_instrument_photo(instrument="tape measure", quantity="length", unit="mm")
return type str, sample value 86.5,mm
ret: 120,mm
